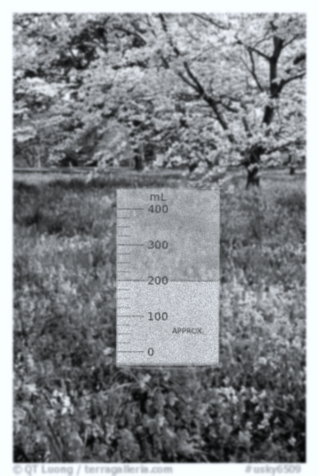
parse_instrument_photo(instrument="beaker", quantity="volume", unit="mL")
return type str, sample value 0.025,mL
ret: 200,mL
